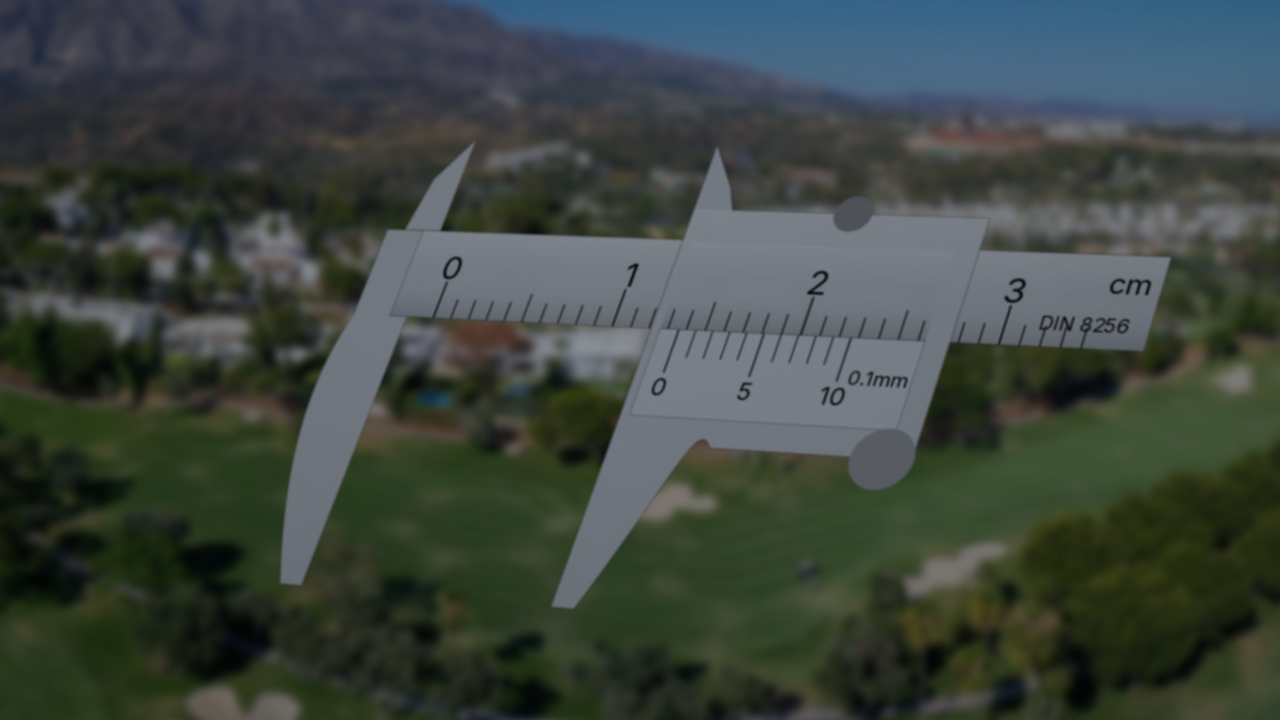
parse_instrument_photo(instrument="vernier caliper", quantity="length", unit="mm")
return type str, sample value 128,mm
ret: 13.6,mm
